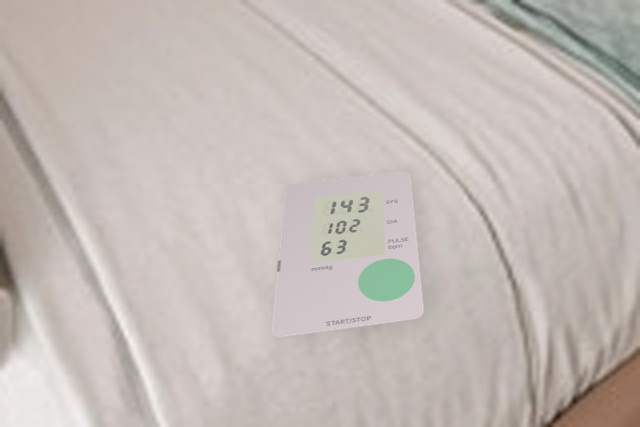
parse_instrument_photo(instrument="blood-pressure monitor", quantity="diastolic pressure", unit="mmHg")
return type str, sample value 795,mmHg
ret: 102,mmHg
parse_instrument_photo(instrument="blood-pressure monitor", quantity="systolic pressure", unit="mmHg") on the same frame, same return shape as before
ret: 143,mmHg
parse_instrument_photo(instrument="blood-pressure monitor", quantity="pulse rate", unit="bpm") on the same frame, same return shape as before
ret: 63,bpm
